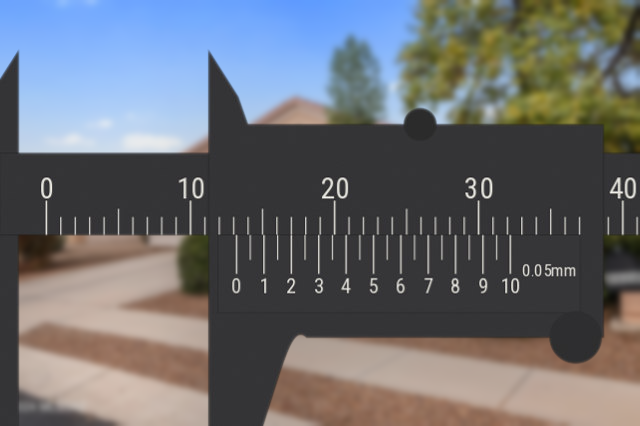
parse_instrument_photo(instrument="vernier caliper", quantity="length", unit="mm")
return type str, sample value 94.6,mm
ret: 13.2,mm
